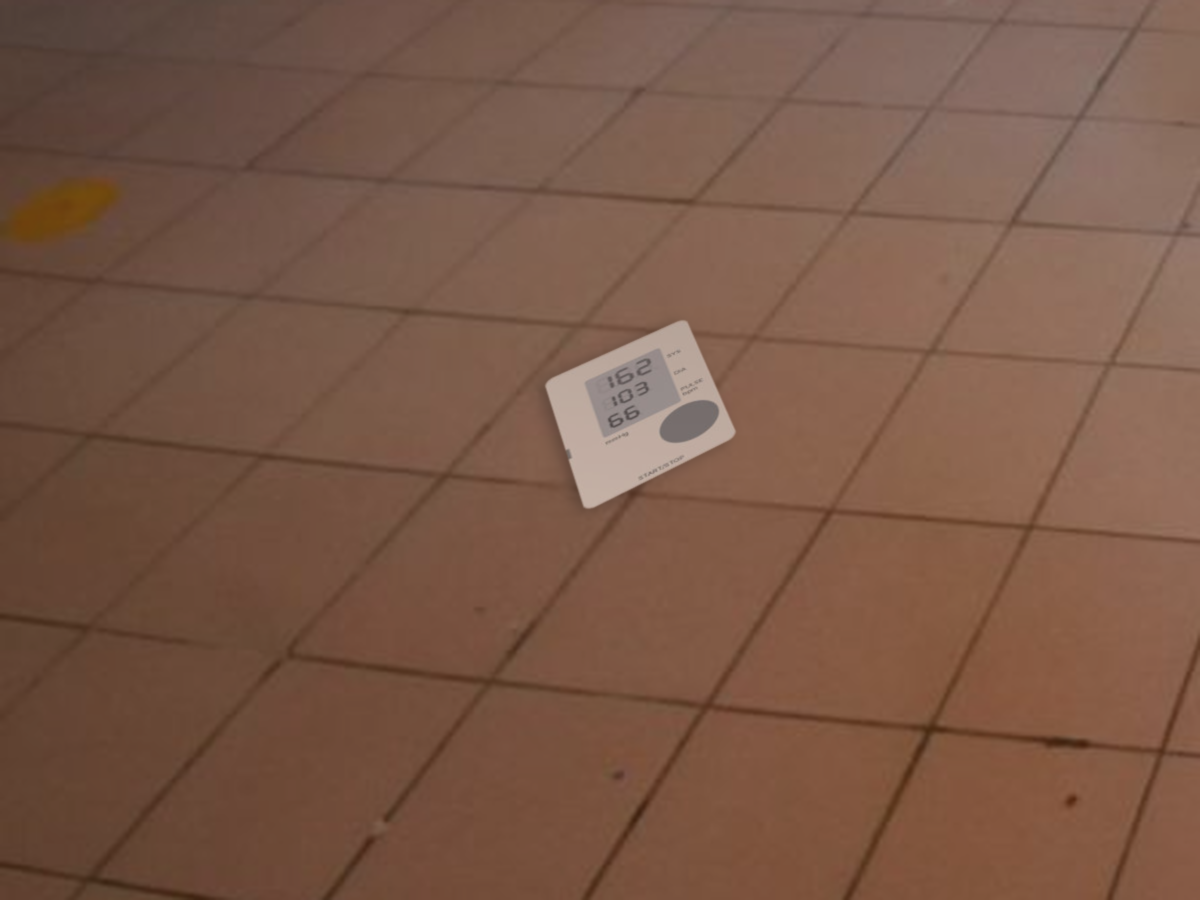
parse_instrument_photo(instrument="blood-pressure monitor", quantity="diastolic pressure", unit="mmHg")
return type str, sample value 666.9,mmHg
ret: 103,mmHg
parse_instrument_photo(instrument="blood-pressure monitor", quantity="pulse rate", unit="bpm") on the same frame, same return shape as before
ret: 66,bpm
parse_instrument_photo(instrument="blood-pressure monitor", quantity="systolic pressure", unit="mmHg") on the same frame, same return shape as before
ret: 162,mmHg
